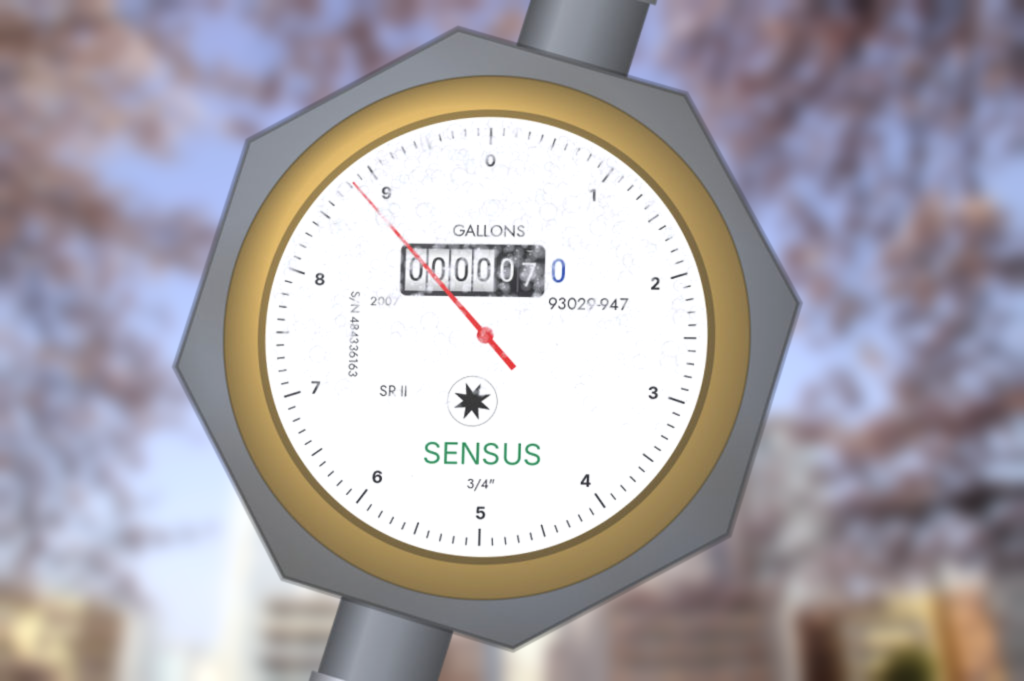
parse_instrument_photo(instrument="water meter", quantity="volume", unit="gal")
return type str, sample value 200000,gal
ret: 68.8,gal
